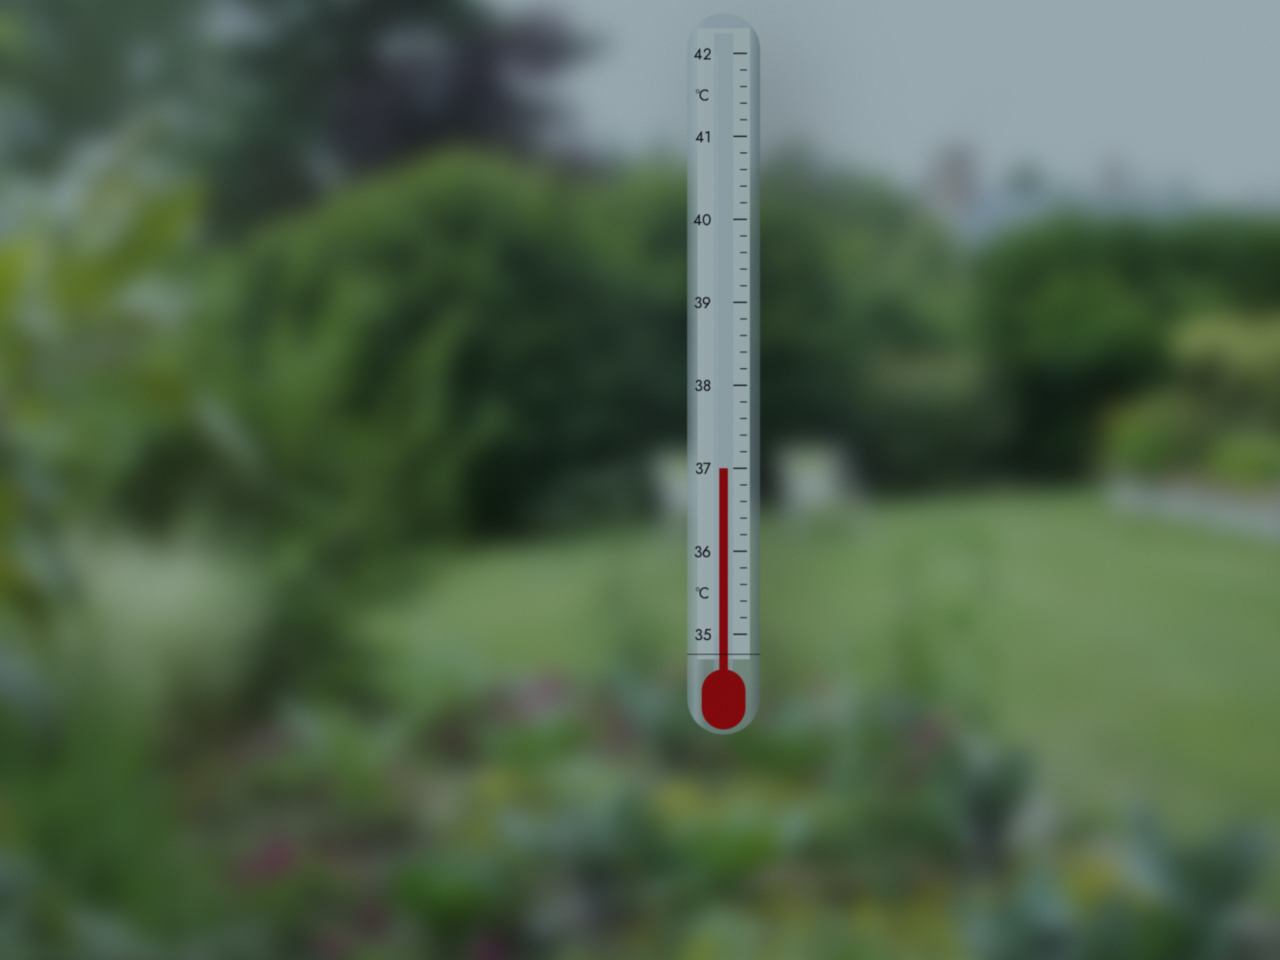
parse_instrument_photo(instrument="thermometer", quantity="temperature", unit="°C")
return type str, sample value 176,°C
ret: 37,°C
